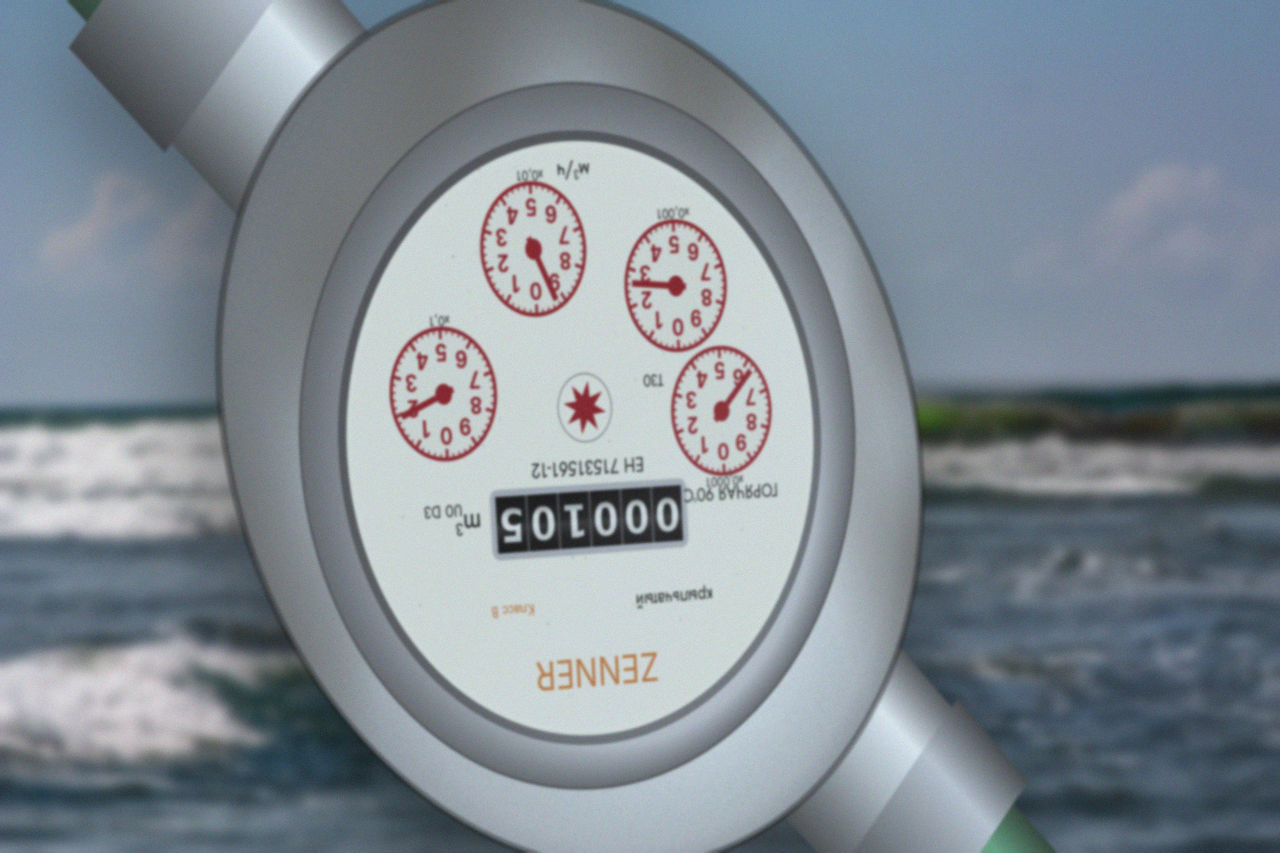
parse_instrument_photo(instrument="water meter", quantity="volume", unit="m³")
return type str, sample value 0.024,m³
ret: 105.1926,m³
